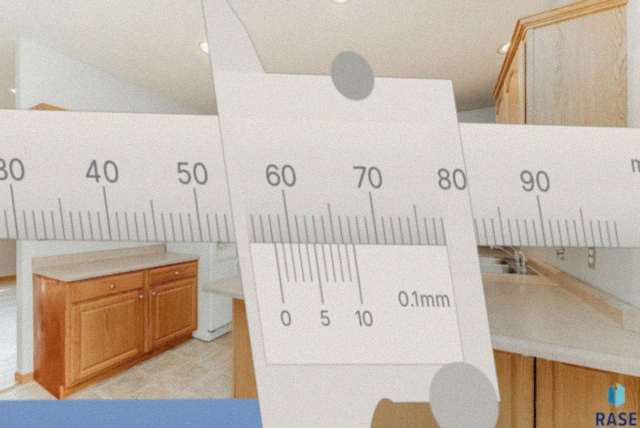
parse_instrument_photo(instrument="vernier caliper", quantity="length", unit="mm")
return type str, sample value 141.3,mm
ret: 58.2,mm
